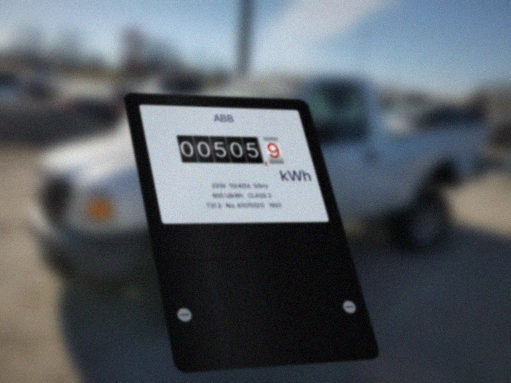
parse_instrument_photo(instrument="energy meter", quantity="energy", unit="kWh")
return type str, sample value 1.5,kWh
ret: 505.9,kWh
